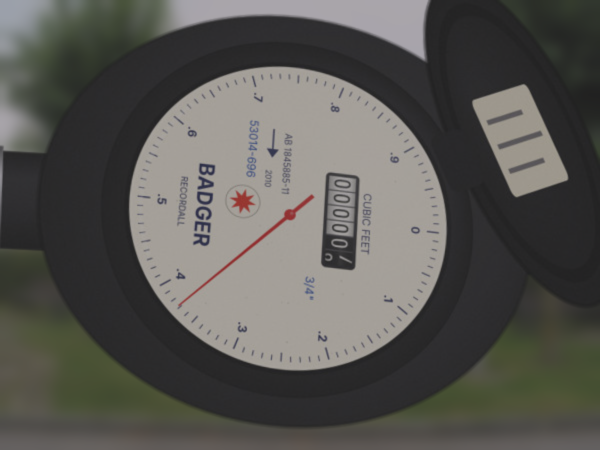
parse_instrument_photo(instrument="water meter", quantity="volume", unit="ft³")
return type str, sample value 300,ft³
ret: 7.37,ft³
